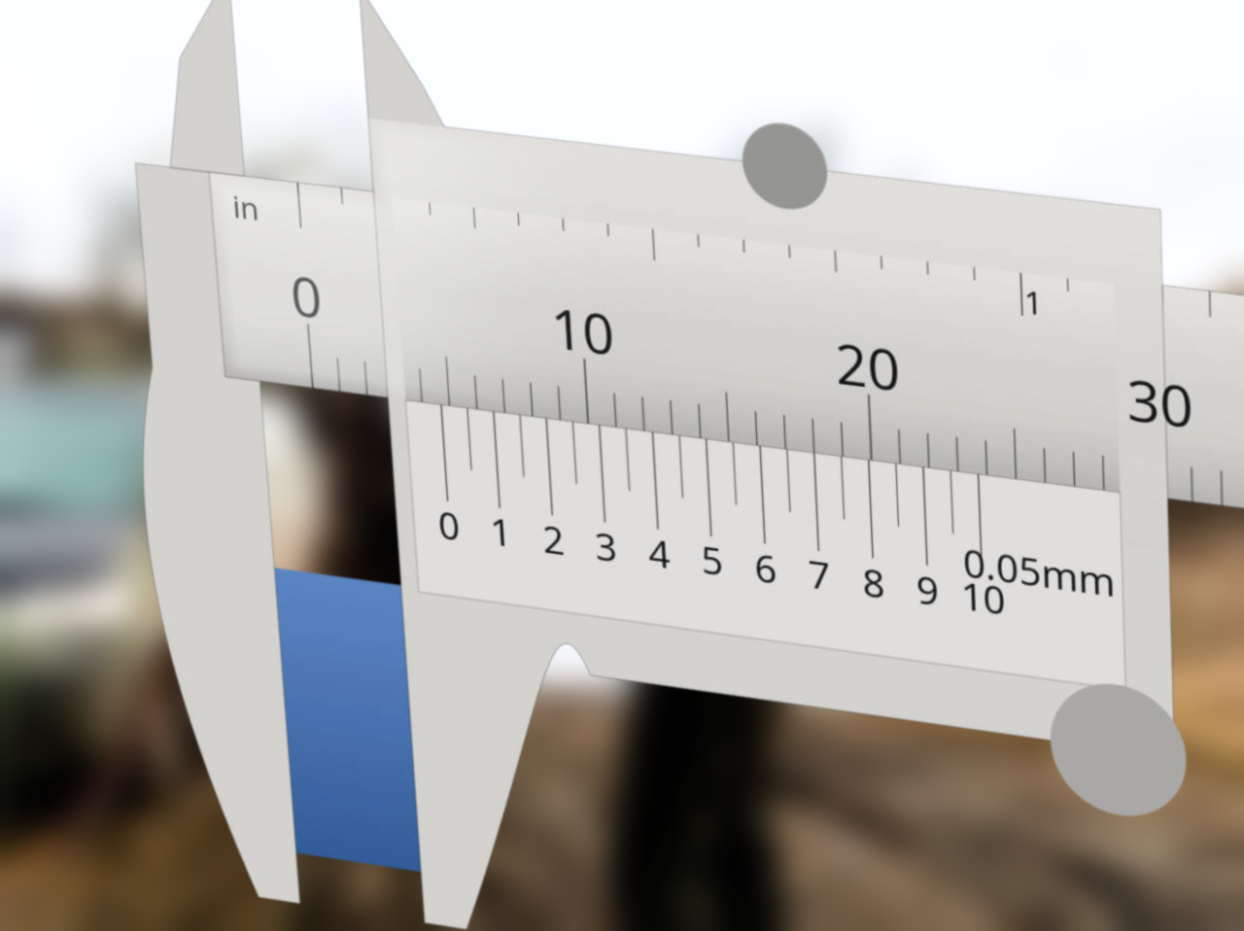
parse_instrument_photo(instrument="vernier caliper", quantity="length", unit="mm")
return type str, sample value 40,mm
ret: 4.70,mm
